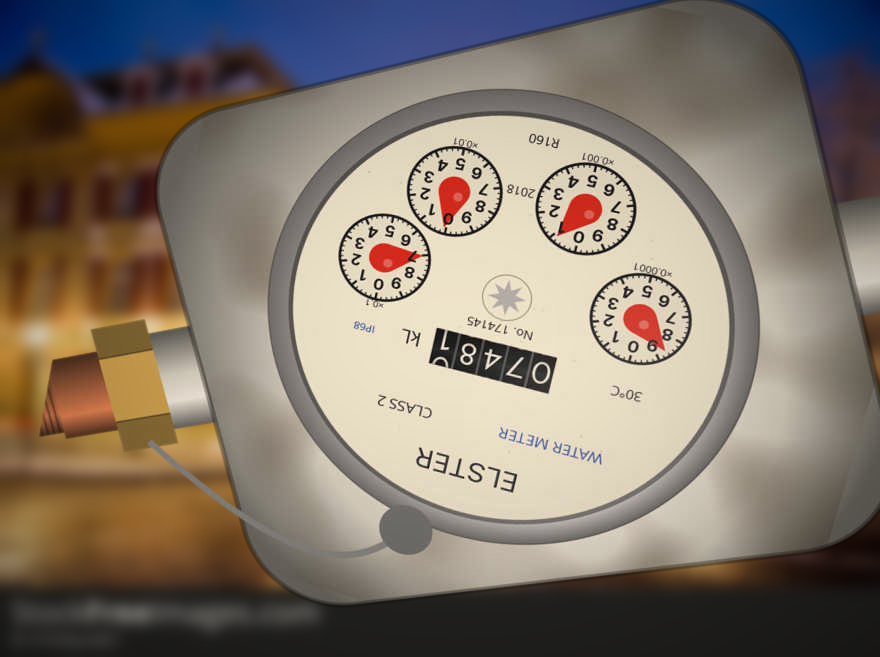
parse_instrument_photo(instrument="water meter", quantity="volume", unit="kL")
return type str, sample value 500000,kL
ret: 7480.7008,kL
